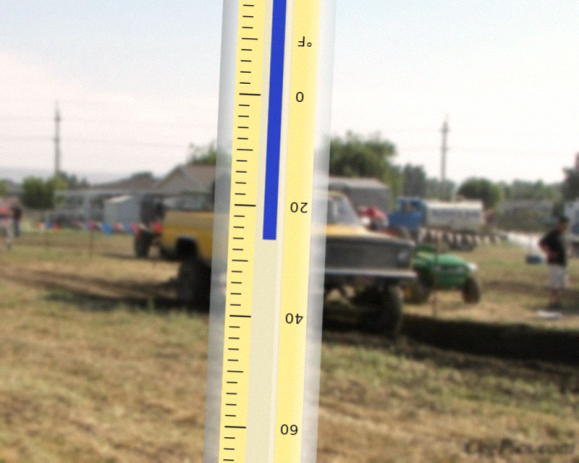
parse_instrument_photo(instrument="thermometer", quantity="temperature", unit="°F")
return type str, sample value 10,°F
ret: 26,°F
